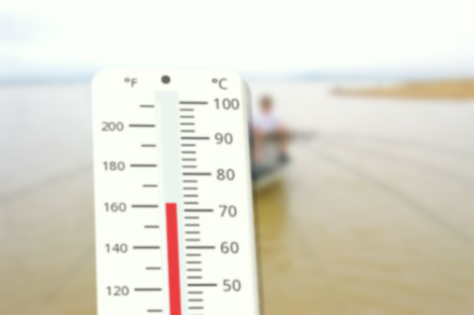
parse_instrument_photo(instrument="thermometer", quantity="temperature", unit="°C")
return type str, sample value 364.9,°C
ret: 72,°C
